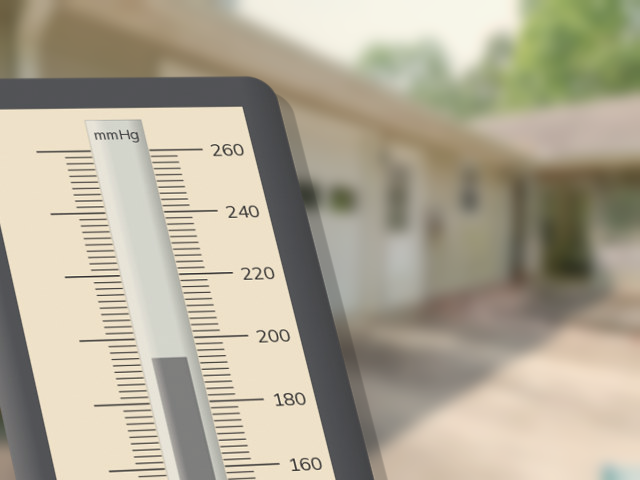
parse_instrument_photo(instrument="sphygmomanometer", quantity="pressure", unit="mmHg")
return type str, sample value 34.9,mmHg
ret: 194,mmHg
